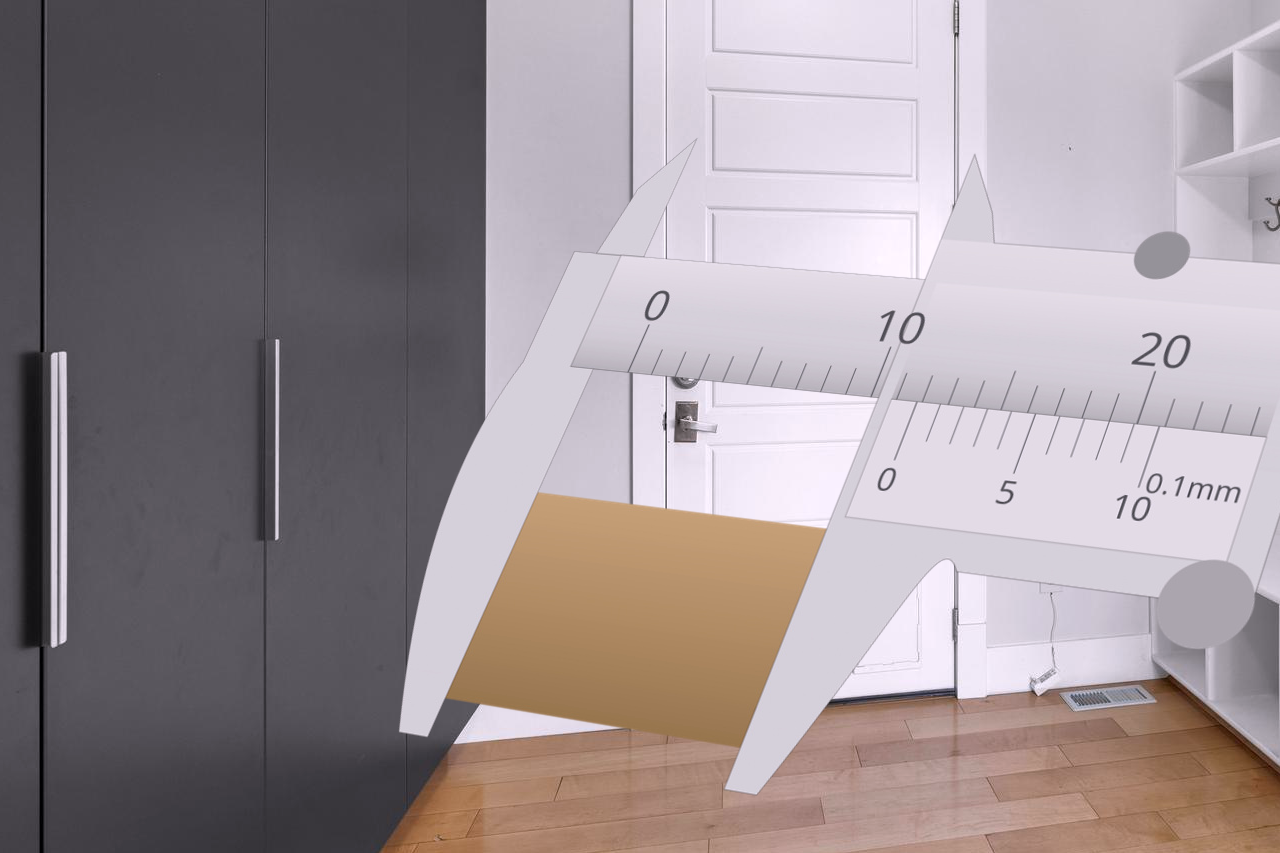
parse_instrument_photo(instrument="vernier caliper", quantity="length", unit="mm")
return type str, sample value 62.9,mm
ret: 11.8,mm
